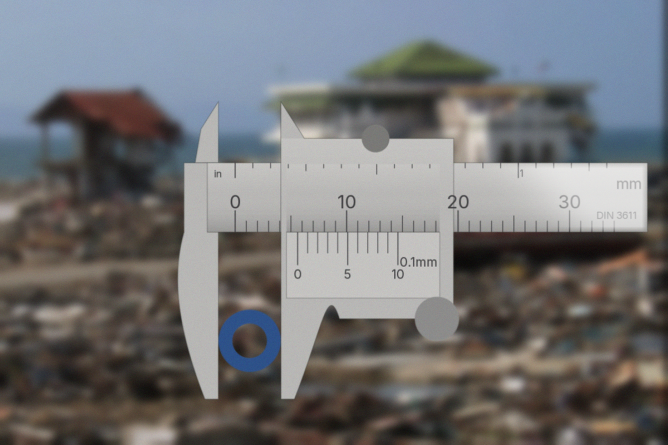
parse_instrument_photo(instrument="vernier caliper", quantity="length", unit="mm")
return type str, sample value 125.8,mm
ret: 5.6,mm
